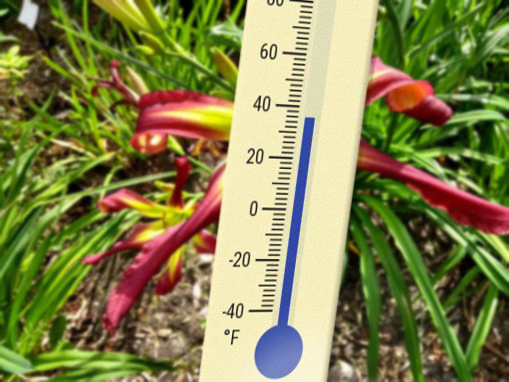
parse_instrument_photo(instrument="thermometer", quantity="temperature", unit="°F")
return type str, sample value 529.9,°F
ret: 36,°F
